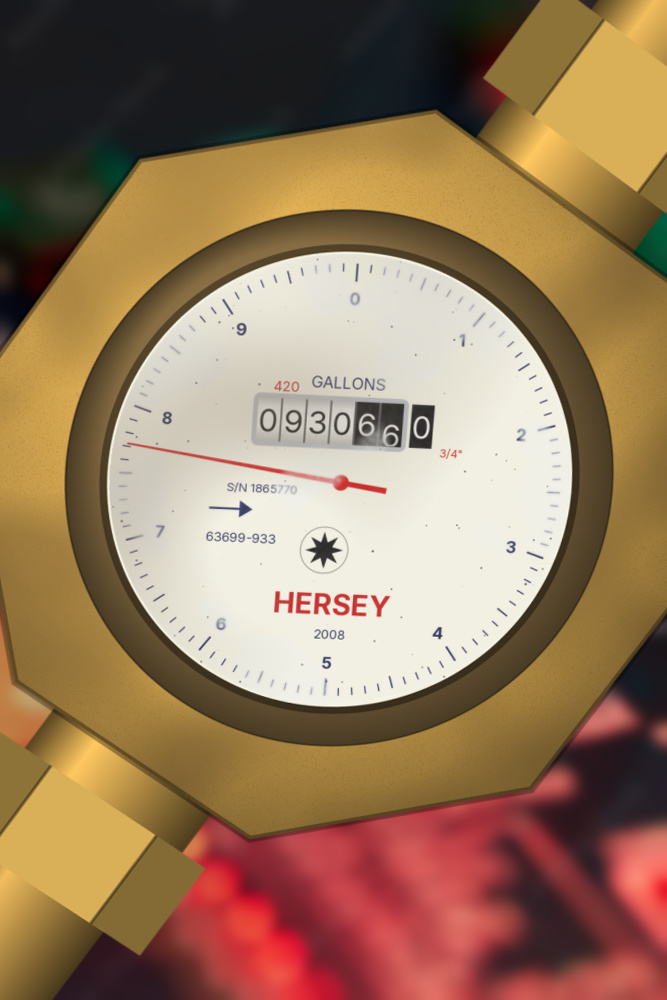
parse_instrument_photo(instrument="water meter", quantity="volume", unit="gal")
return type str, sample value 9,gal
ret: 930657.7,gal
